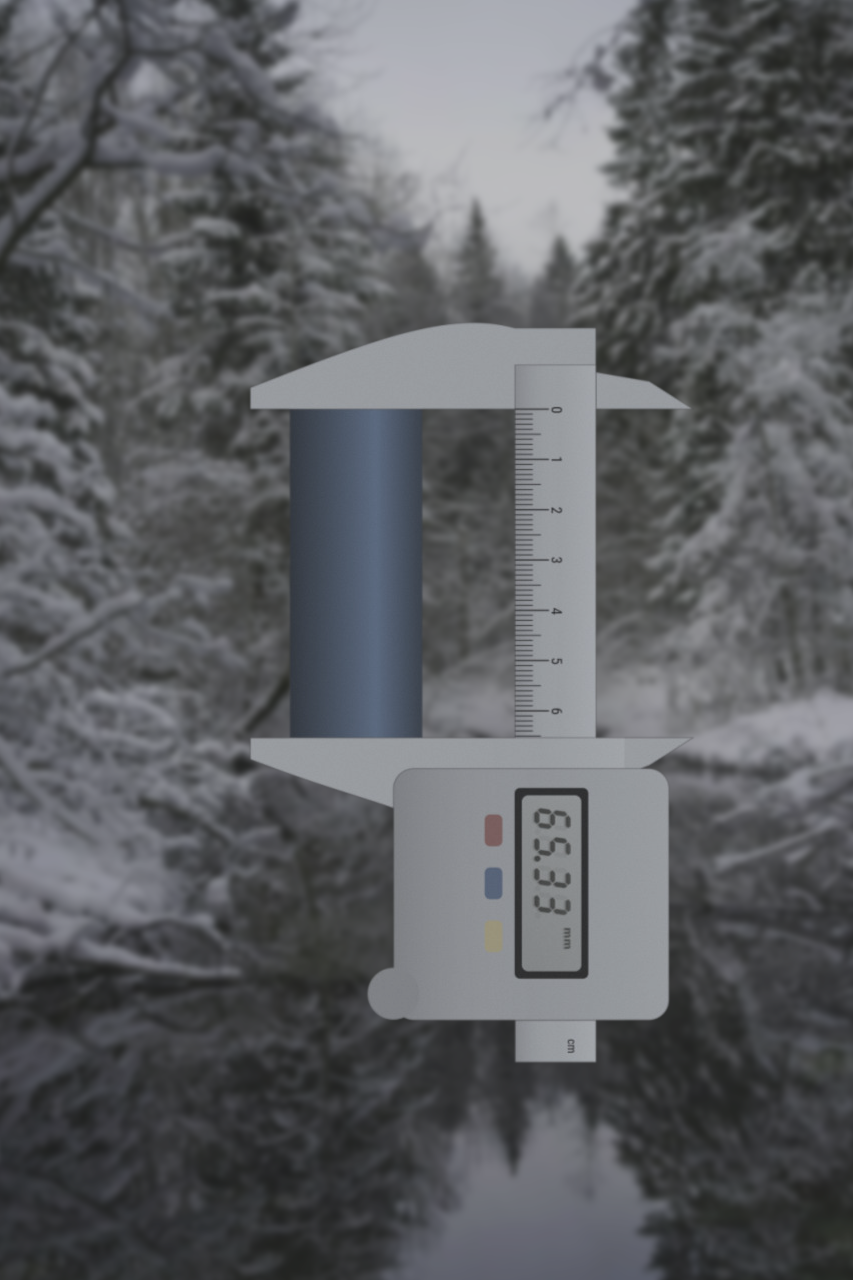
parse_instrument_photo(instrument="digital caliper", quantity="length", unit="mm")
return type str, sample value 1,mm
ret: 65.33,mm
